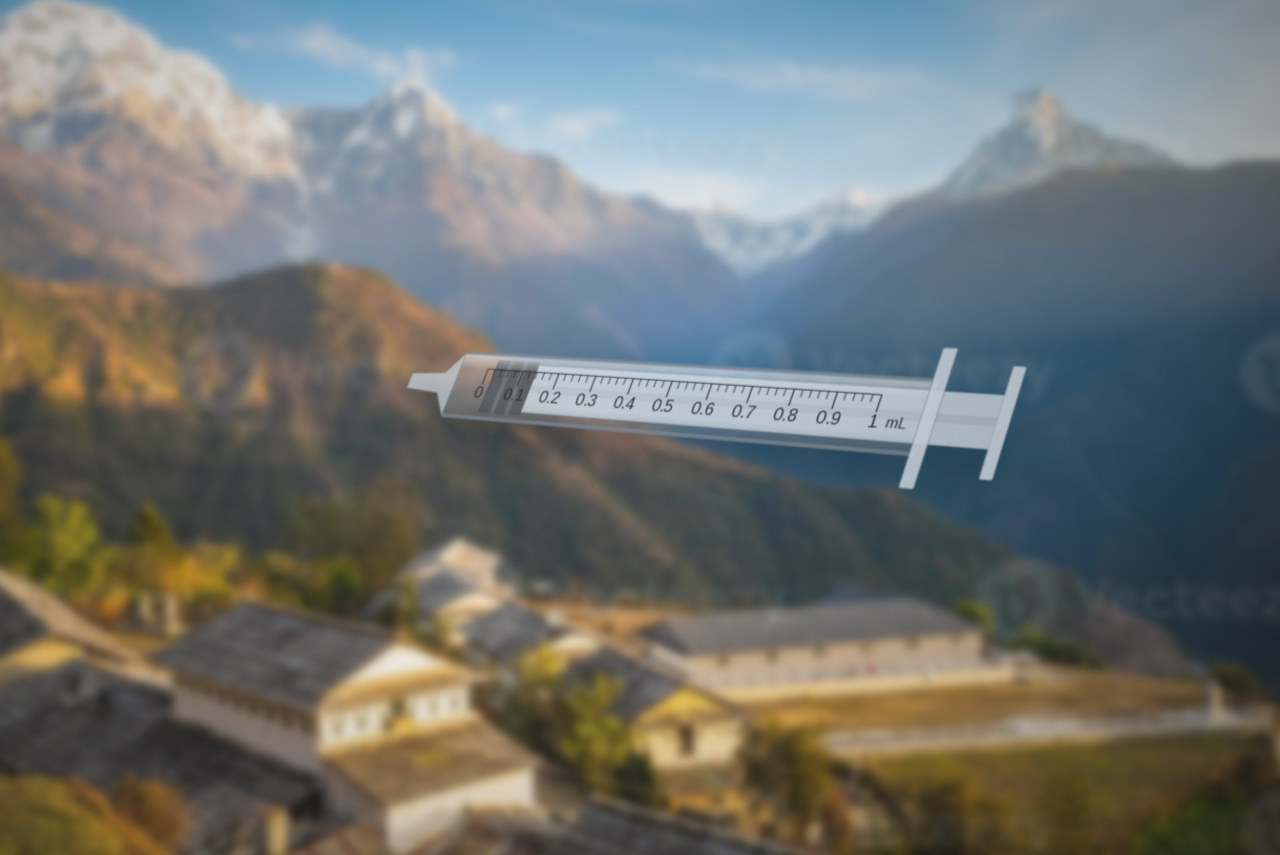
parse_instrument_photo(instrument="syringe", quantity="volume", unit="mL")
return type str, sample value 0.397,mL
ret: 0.02,mL
